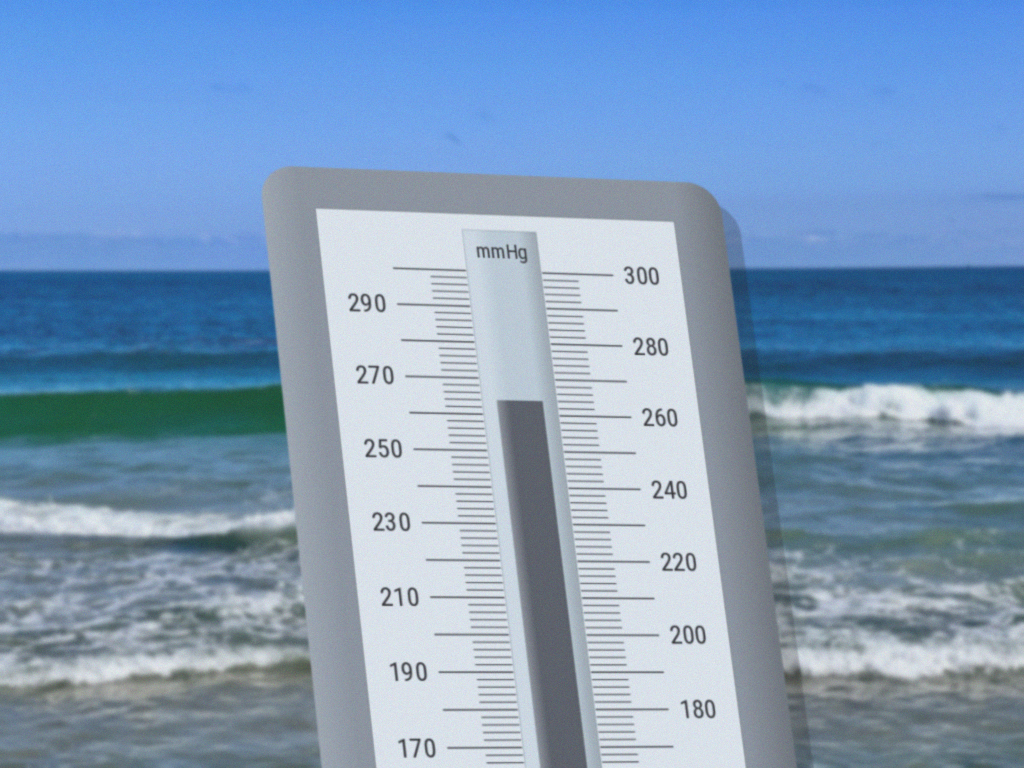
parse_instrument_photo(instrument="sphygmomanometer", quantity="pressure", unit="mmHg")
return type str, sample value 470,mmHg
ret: 264,mmHg
